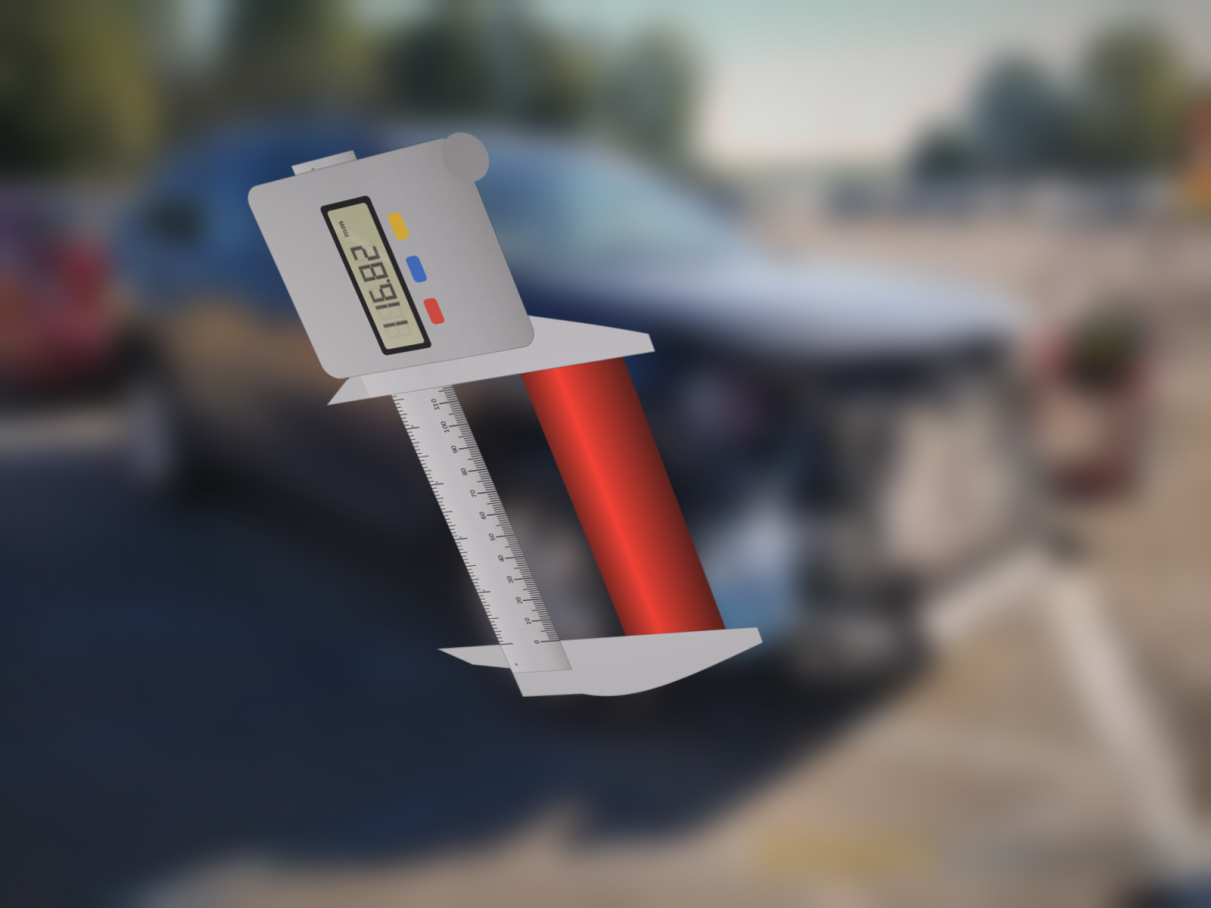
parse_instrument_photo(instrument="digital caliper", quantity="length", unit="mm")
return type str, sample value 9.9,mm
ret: 116.82,mm
